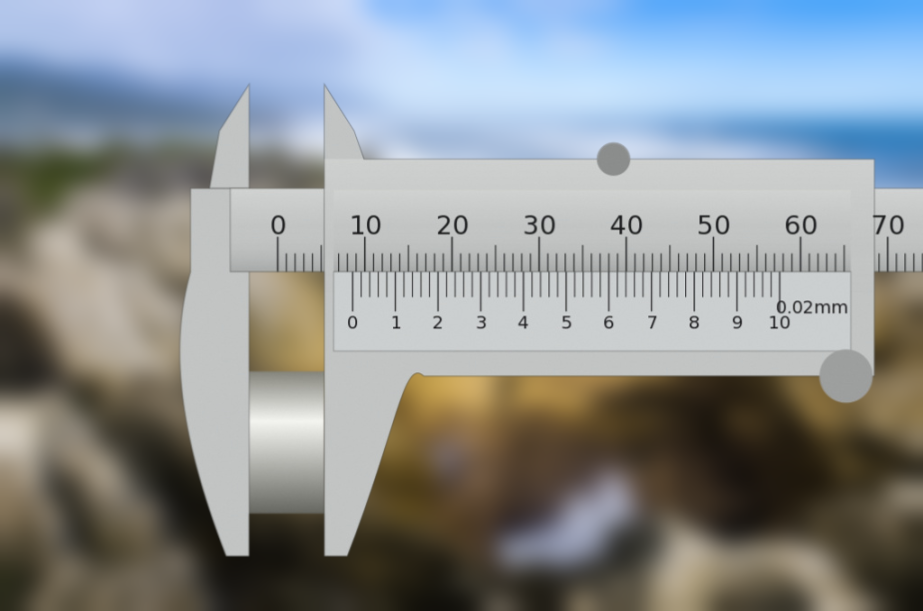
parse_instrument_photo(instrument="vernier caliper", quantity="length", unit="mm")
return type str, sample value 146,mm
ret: 8.6,mm
